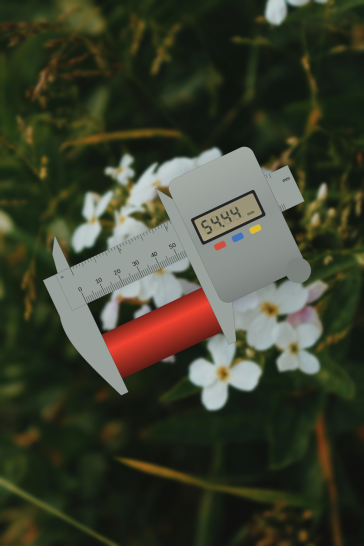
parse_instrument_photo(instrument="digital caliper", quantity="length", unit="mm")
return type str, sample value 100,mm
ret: 54.44,mm
